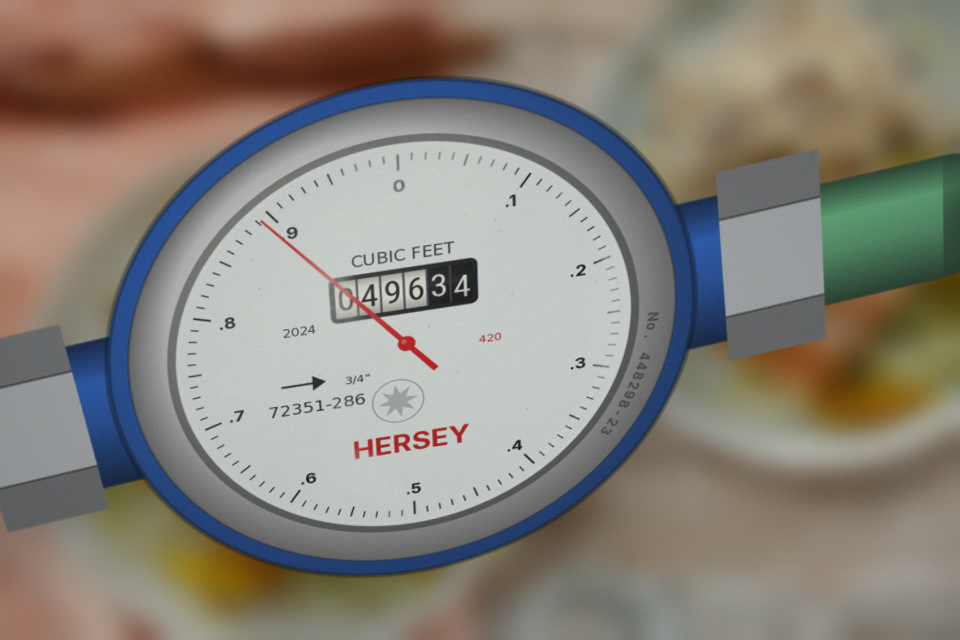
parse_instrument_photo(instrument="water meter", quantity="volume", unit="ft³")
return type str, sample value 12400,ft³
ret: 49633.89,ft³
